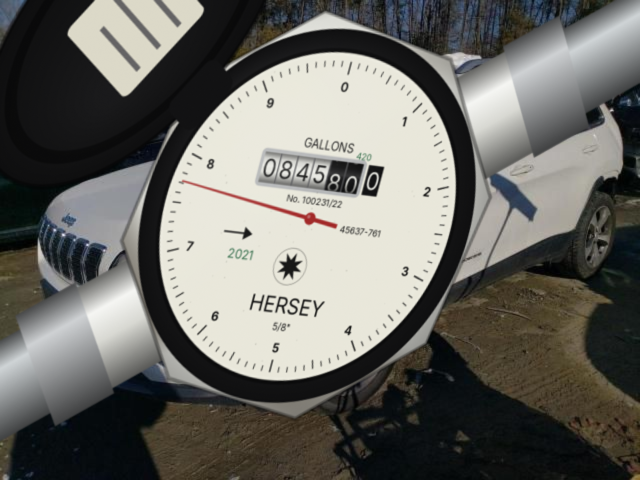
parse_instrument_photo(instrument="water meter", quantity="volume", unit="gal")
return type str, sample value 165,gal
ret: 845797.7,gal
